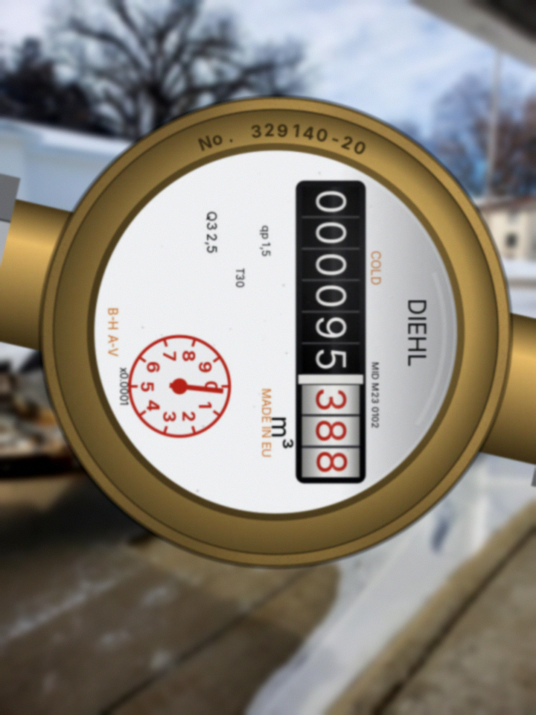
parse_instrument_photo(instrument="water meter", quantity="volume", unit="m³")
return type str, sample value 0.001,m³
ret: 95.3880,m³
